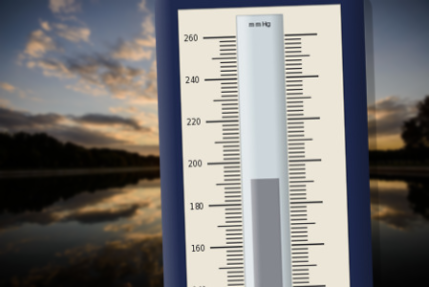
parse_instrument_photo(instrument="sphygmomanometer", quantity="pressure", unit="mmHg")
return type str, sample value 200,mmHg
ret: 192,mmHg
